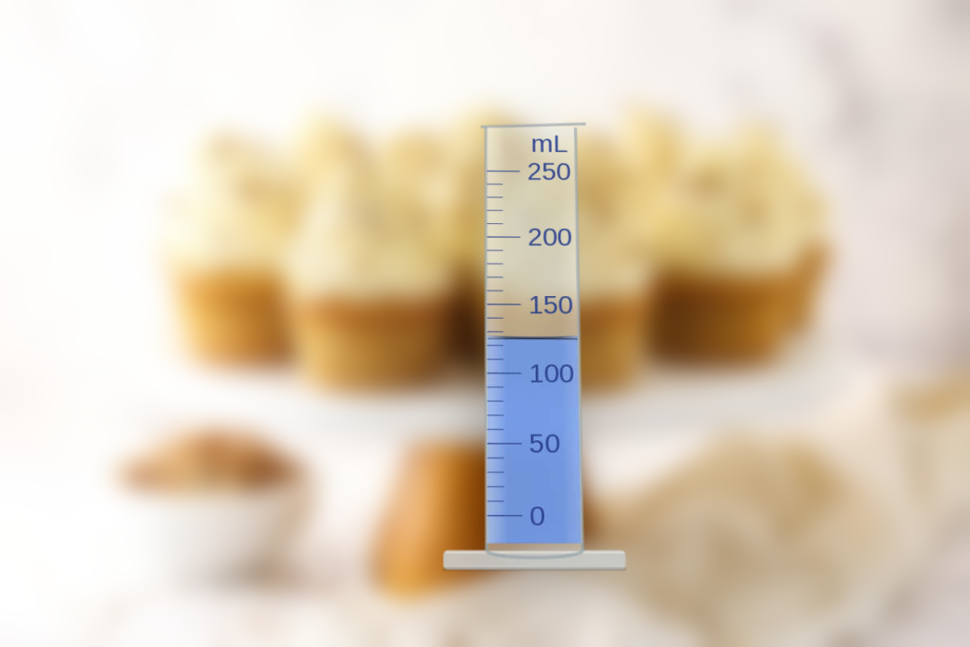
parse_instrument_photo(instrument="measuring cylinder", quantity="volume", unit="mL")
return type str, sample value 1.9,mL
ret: 125,mL
